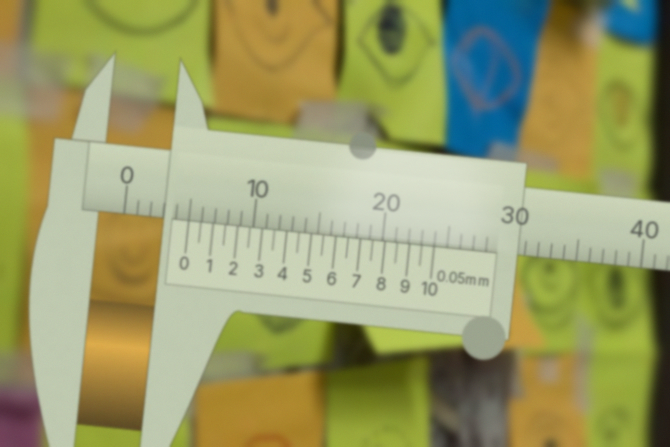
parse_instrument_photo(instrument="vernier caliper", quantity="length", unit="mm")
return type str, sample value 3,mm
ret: 5.0,mm
